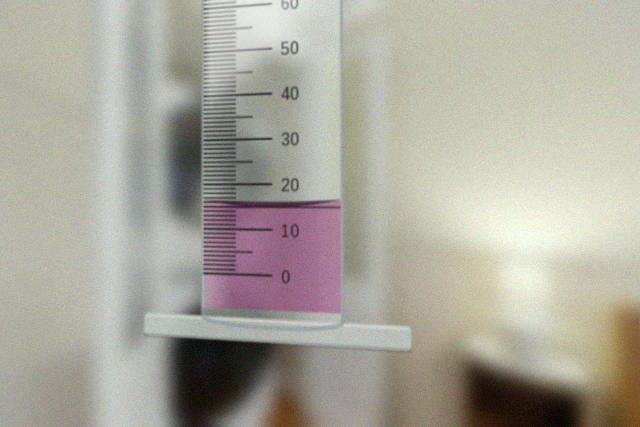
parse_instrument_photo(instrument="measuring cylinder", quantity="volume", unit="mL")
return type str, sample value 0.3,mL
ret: 15,mL
